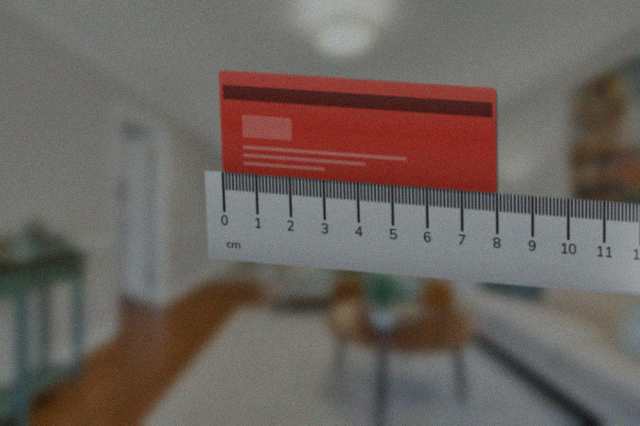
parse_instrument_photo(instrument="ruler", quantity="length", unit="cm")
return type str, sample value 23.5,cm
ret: 8,cm
